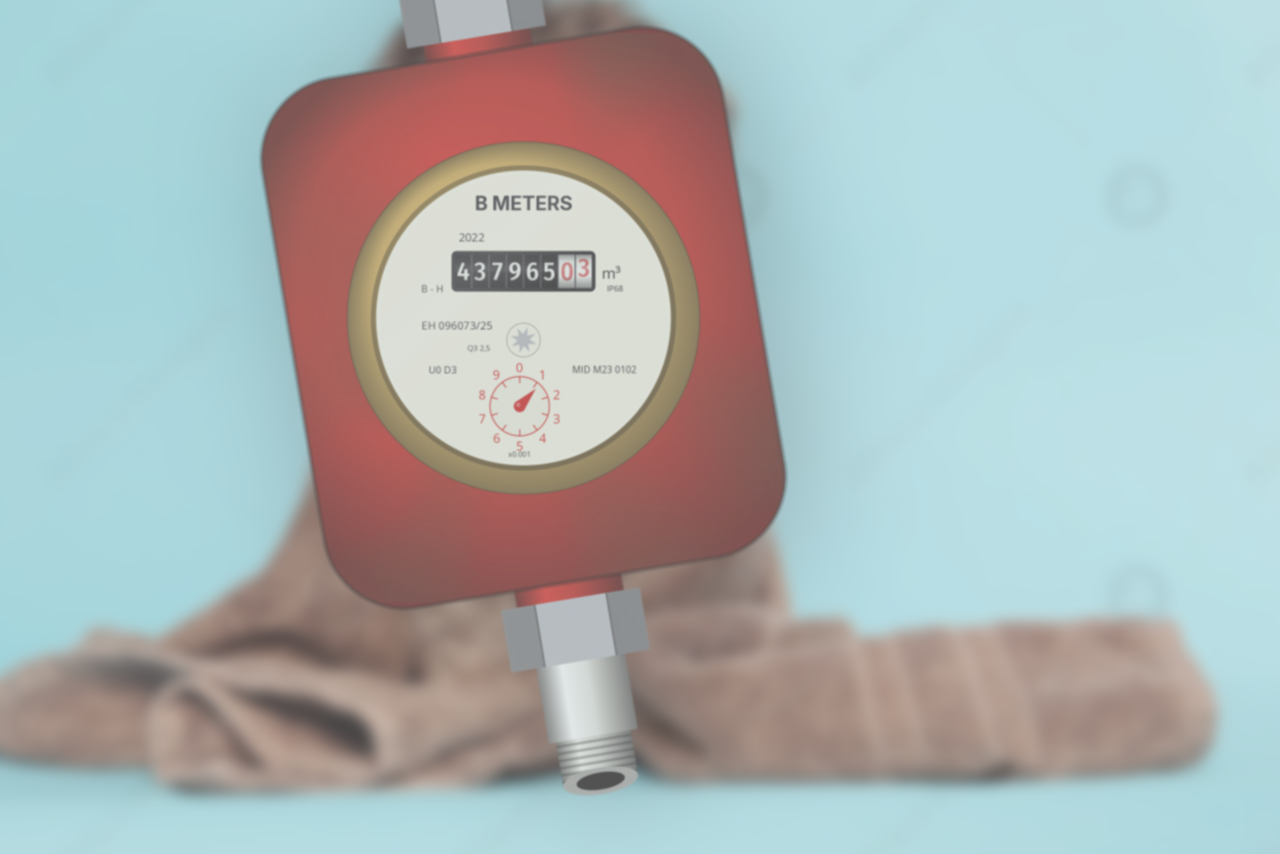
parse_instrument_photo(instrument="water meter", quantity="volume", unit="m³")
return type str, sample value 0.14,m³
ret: 437965.031,m³
